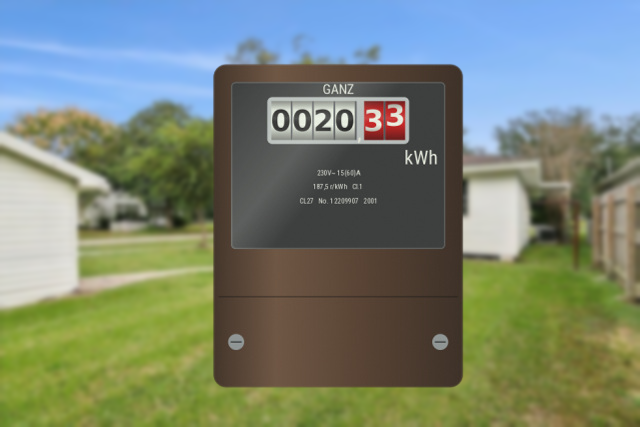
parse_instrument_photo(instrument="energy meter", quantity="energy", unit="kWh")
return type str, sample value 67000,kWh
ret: 20.33,kWh
